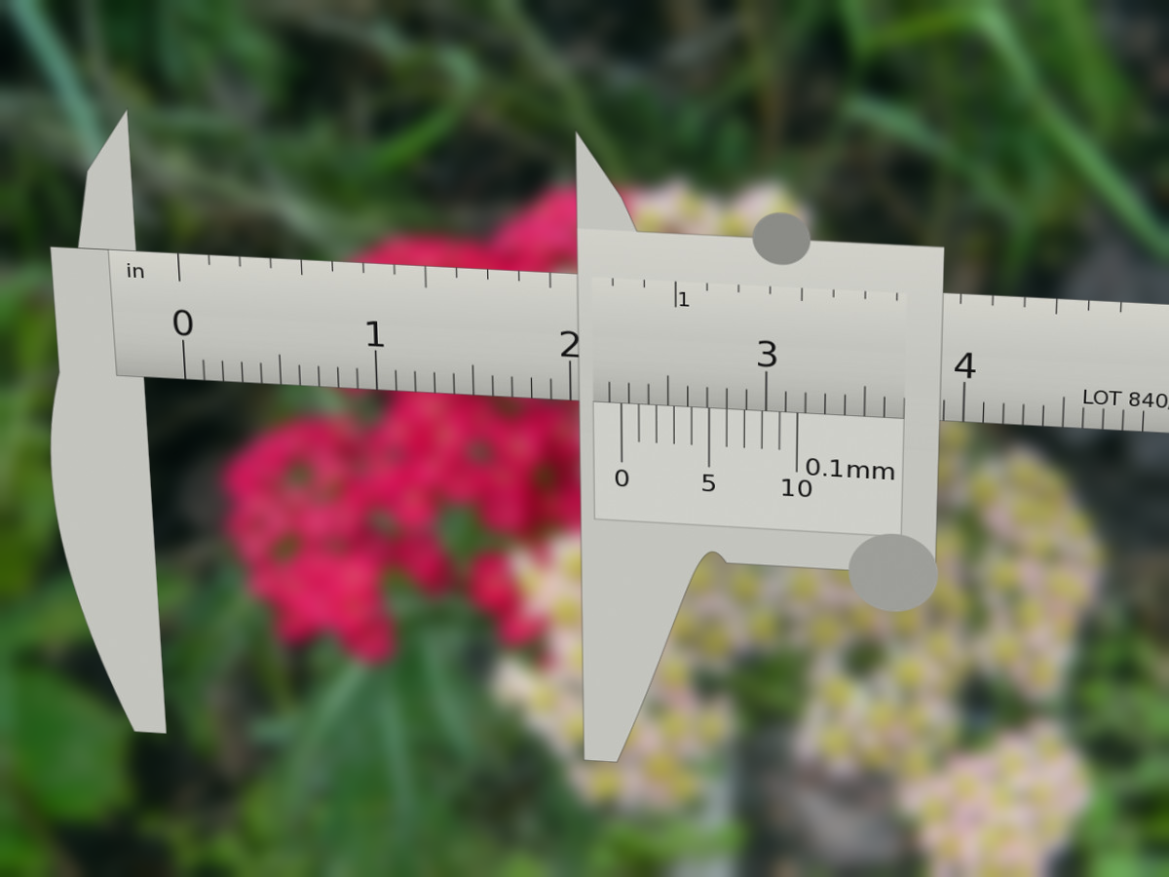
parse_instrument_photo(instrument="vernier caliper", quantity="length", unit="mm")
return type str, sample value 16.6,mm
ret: 22.6,mm
